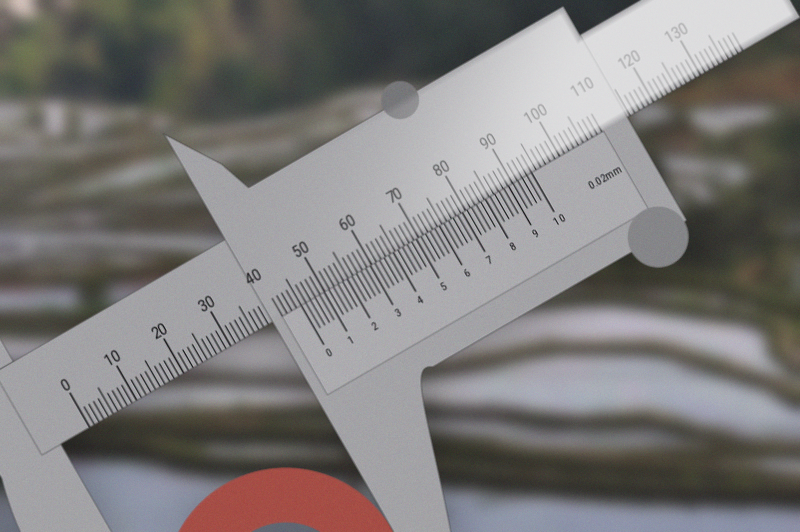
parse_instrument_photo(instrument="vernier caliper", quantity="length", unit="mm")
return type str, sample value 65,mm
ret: 45.0,mm
